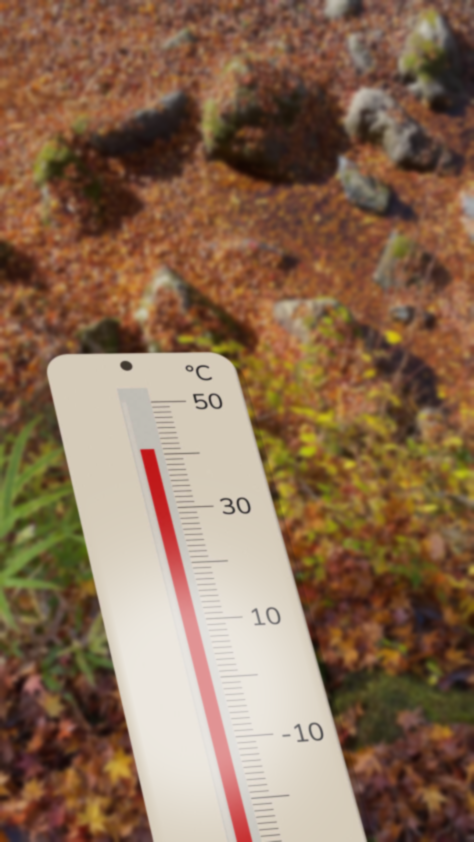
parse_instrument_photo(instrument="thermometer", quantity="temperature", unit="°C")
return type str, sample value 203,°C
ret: 41,°C
